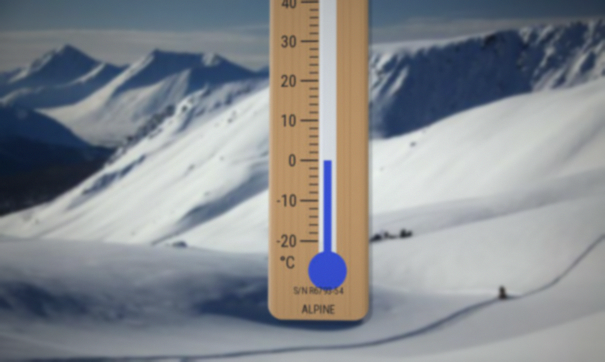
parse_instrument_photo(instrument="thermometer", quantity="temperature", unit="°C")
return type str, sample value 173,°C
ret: 0,°C
